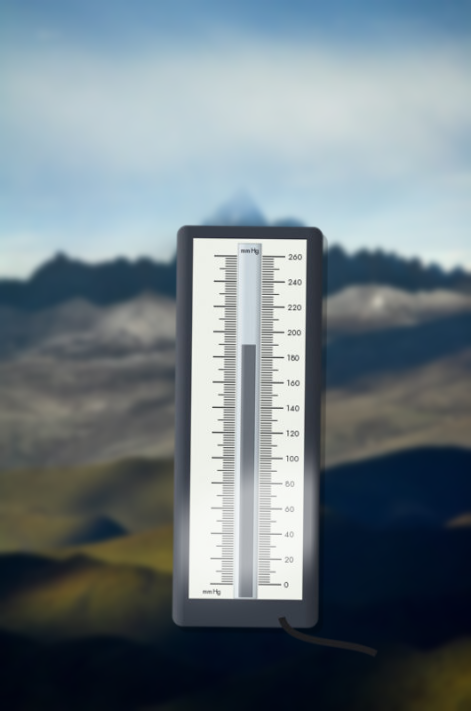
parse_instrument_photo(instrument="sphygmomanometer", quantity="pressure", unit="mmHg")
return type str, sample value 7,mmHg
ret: 190,mmHg
